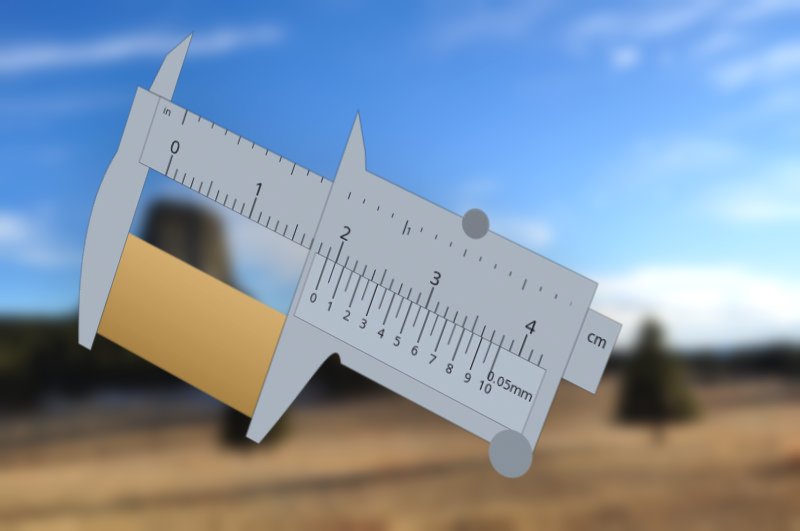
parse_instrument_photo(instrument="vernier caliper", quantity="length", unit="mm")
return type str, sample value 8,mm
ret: 19.0,mm
